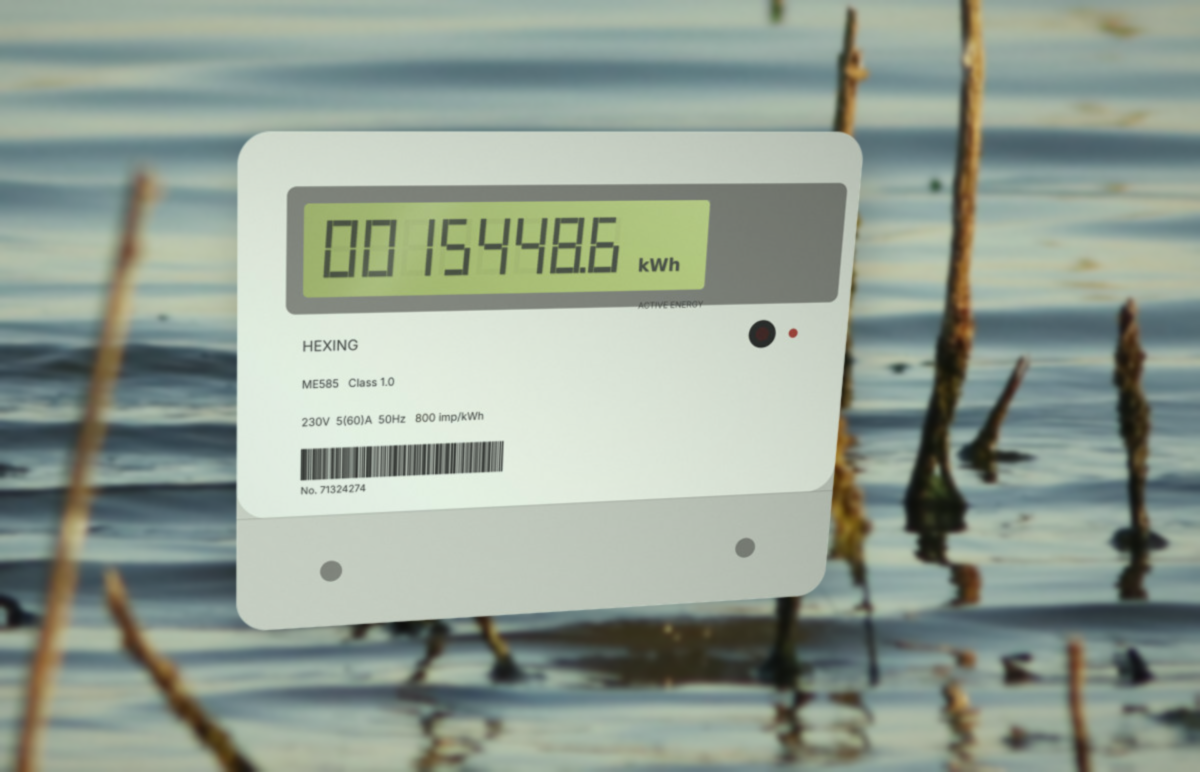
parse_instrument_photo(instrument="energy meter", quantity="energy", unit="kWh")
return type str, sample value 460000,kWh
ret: 15448.6,kWh
